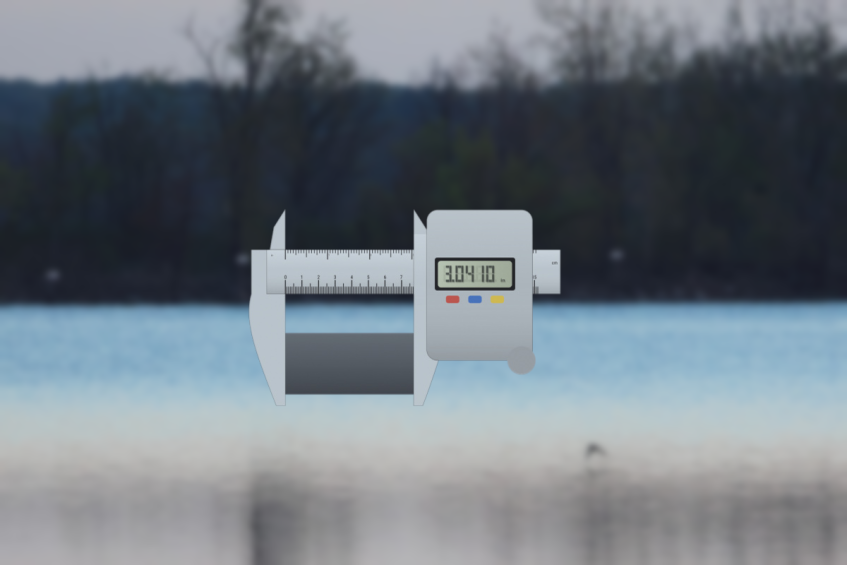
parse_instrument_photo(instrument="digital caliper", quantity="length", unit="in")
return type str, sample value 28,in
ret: 3.0410,in
